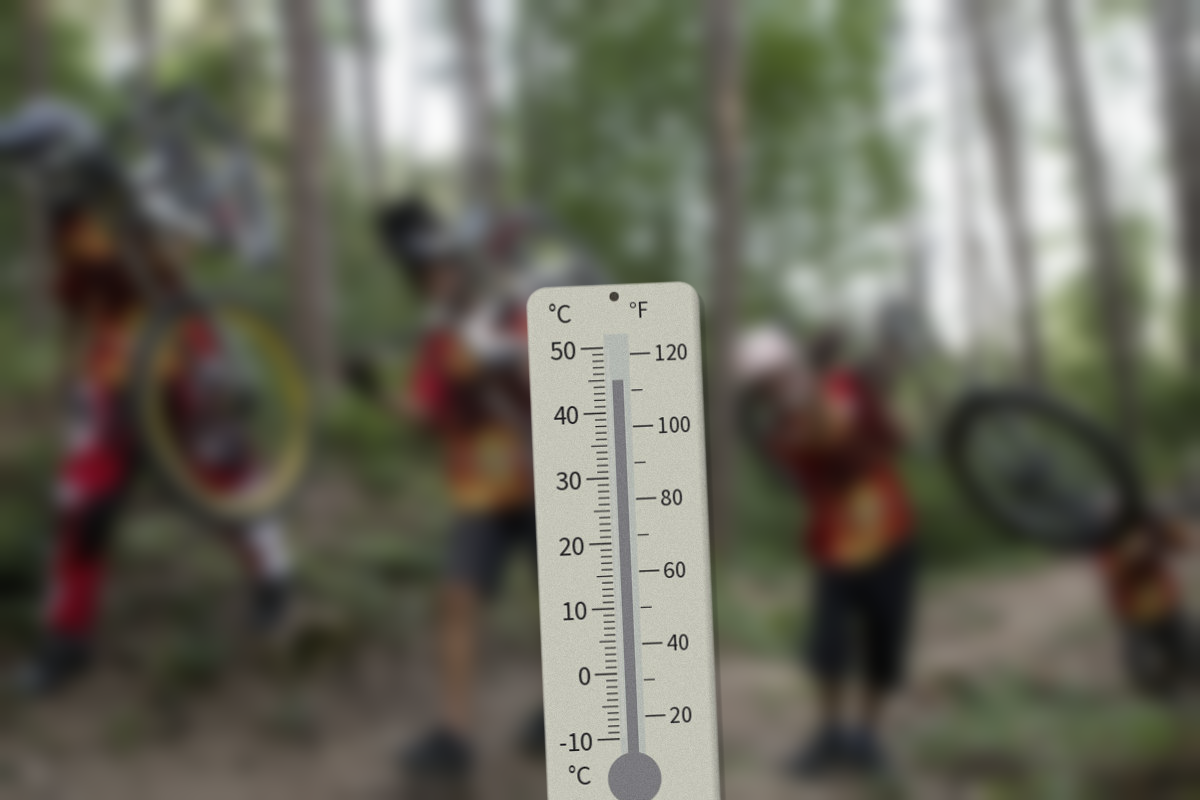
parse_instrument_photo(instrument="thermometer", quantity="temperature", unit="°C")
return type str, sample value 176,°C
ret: 45,°C
